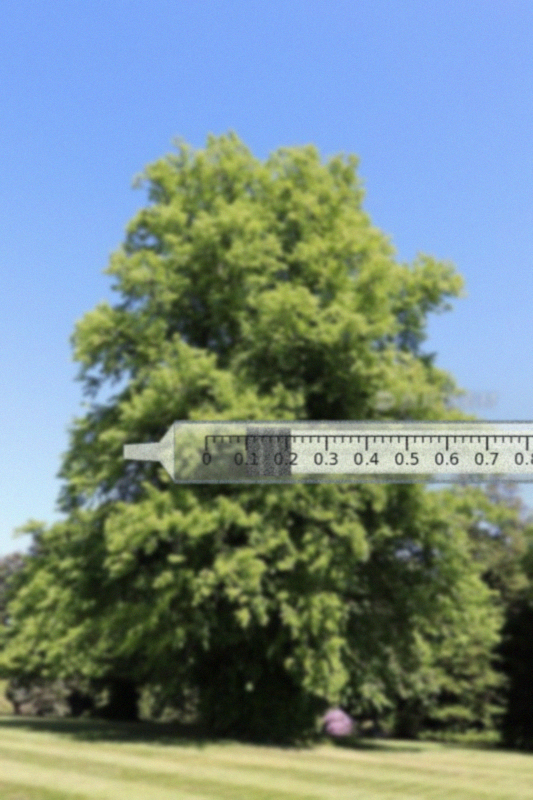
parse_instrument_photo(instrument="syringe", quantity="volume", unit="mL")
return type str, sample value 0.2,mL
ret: 0.1,mL
